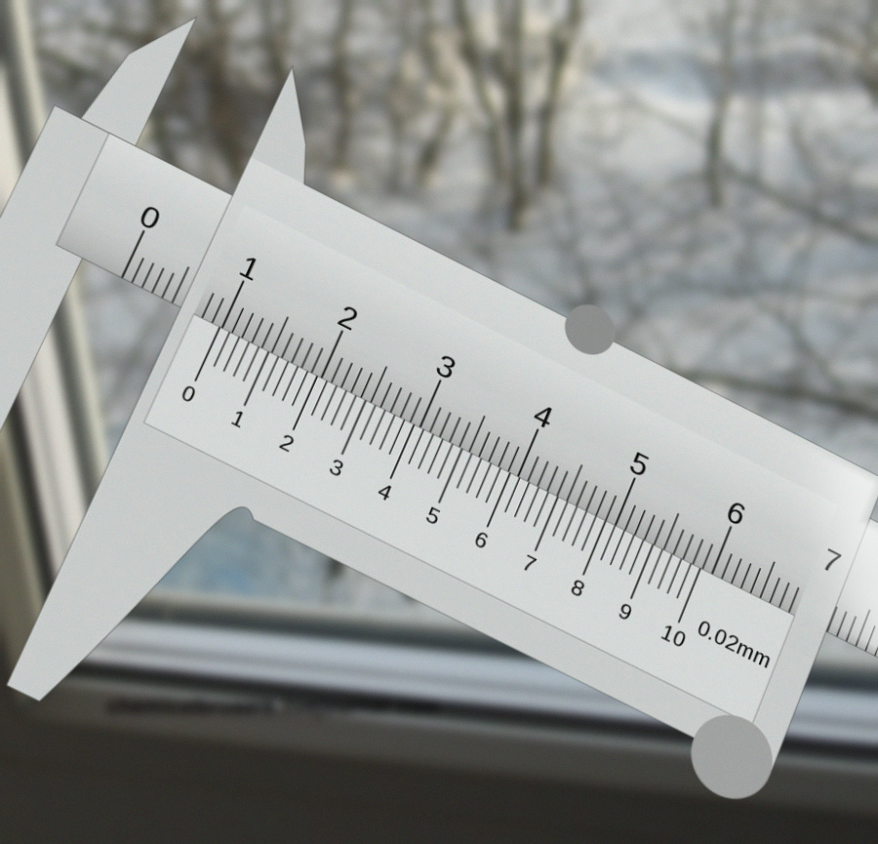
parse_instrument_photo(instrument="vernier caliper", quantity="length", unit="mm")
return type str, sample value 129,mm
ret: 9.8,mm
